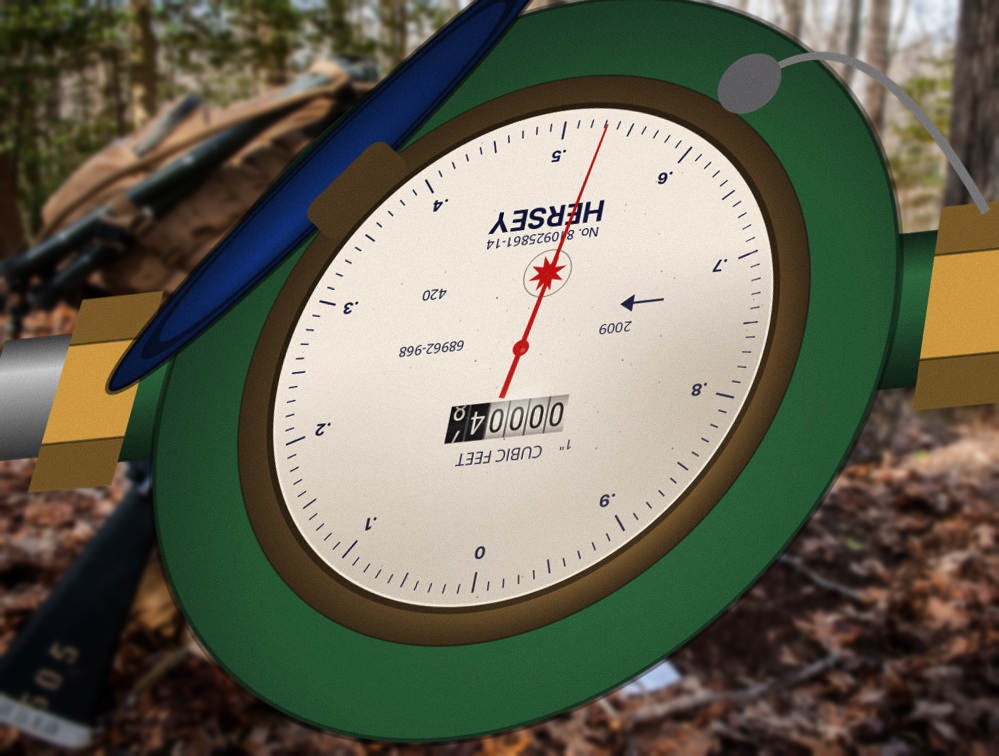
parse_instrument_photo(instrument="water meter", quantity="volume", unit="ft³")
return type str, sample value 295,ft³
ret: 47.53,ft³
